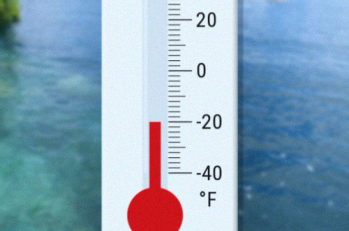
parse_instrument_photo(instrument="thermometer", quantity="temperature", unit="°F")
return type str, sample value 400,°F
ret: -20,°F
